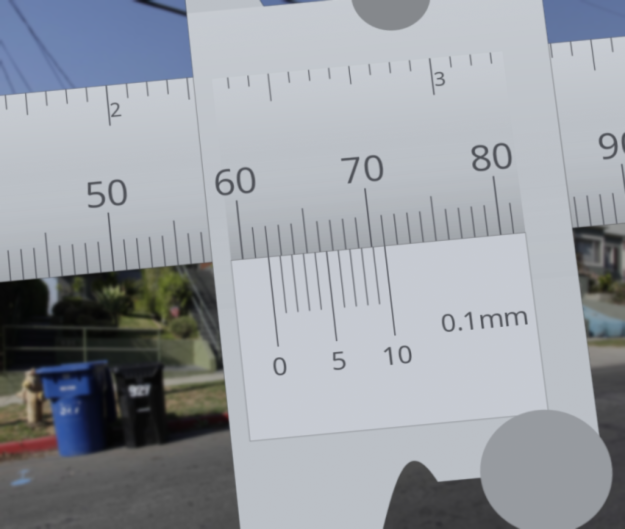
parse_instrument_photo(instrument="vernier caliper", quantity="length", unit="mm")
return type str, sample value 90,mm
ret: 62.0,mm
